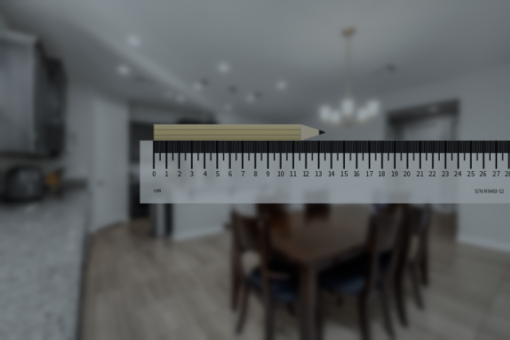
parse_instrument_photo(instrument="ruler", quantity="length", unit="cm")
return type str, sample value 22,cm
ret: 13.5,cm
